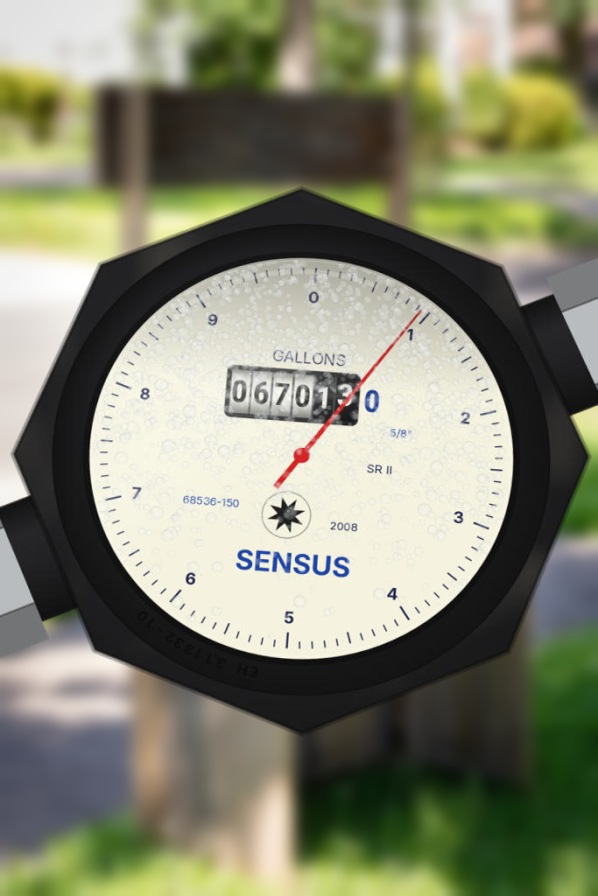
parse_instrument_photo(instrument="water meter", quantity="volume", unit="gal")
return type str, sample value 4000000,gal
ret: 670130.9,gal
